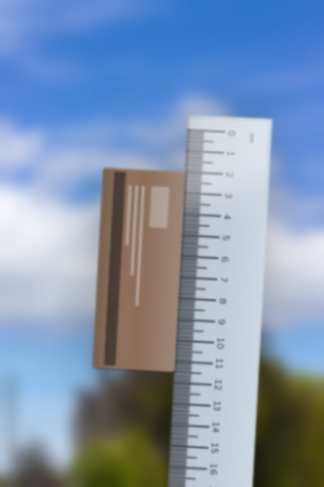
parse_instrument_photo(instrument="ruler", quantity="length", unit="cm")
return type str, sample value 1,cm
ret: 9.5,cm
